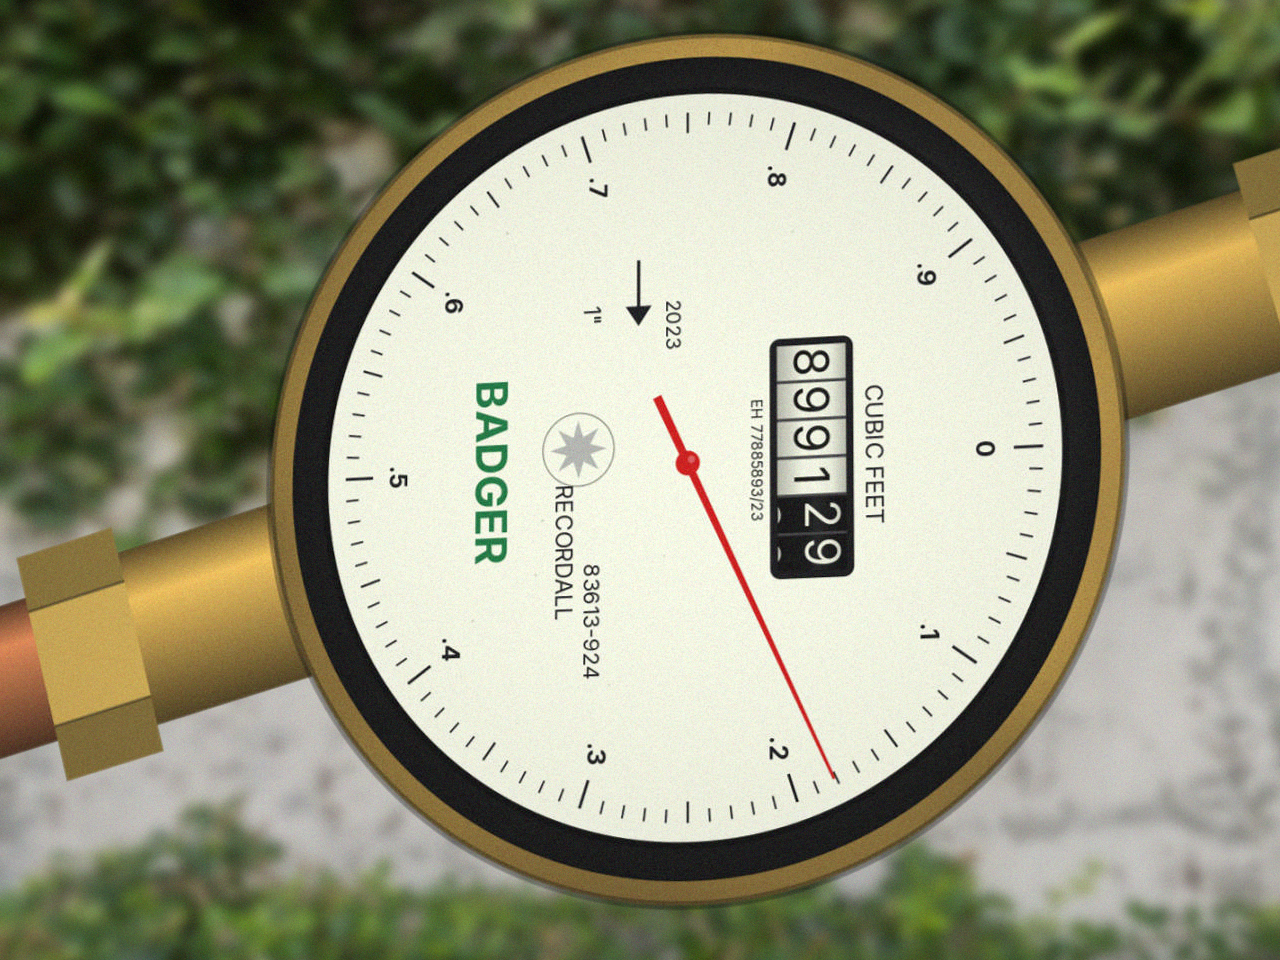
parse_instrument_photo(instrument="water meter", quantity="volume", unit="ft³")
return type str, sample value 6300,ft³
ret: 899129.18,ft³
